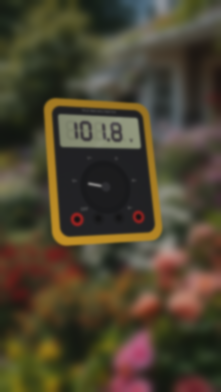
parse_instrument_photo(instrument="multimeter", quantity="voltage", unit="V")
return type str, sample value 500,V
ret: 101.8,V
